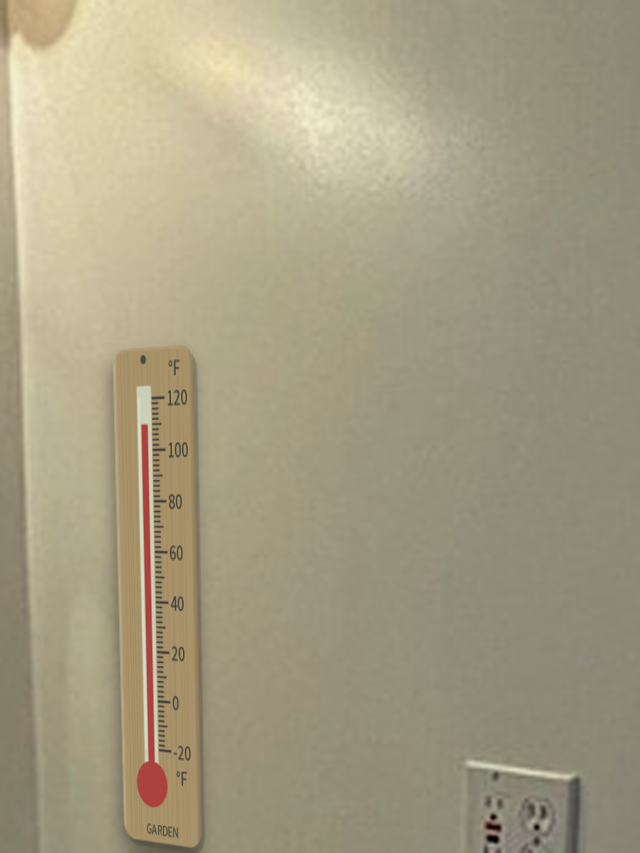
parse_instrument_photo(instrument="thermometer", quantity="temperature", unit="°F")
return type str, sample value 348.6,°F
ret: 110,°F
